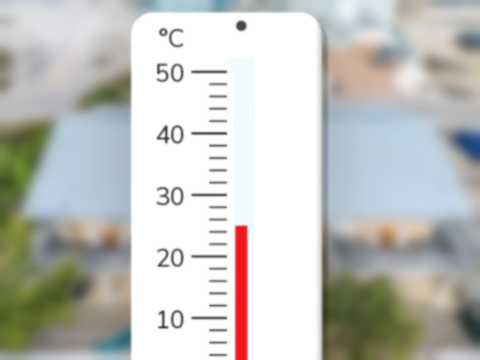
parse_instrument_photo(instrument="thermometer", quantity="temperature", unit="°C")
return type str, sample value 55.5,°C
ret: 25,°C
